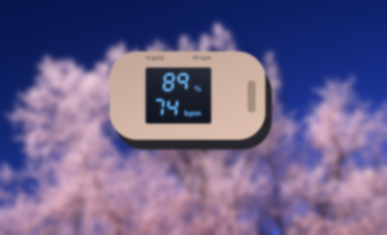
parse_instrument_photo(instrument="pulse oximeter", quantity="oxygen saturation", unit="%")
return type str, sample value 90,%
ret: 89,%
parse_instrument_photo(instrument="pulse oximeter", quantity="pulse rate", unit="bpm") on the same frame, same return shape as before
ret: 74,bpm
